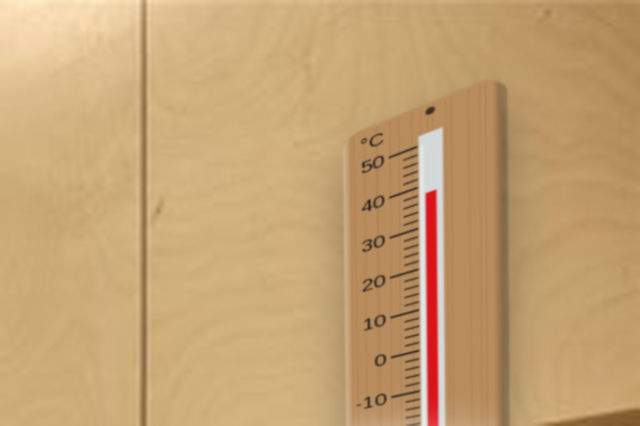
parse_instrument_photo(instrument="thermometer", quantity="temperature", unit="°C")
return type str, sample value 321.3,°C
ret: 38,°C
